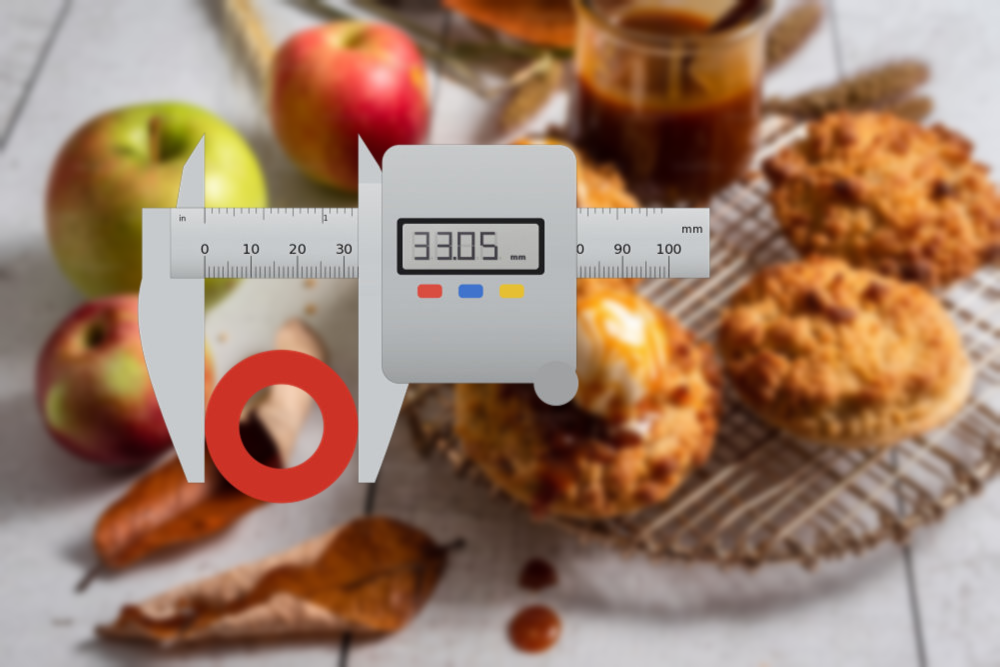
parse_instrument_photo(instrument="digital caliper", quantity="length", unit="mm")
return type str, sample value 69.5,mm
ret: 33.05,mm
